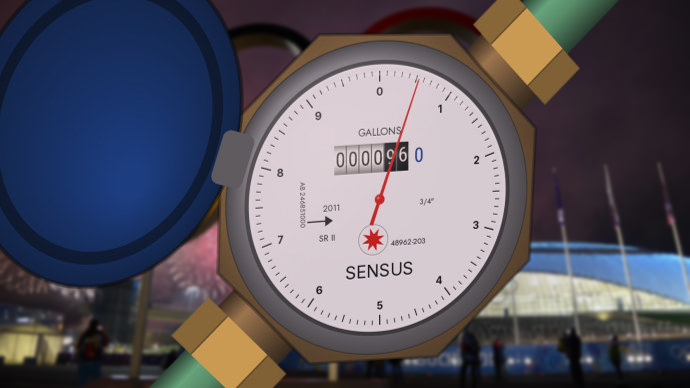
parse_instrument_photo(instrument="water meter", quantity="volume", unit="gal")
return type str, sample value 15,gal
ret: 960.5,gal
